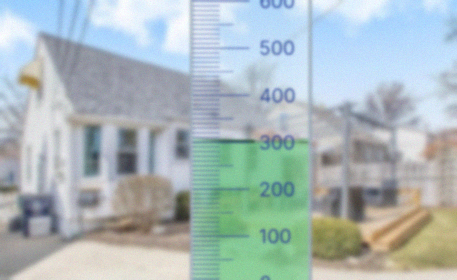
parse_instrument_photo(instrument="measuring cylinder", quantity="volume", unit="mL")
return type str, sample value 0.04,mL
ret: 300,mL
